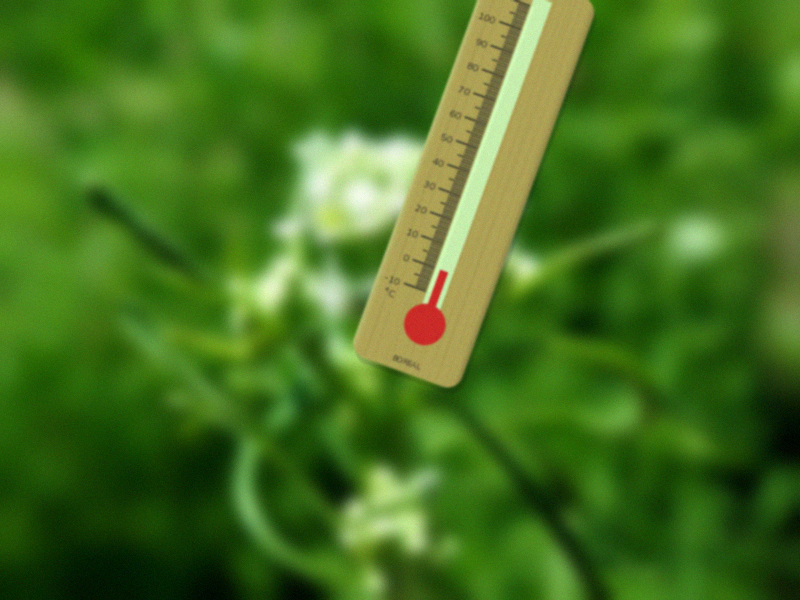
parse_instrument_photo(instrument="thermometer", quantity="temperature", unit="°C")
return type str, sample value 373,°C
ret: 0,°C
